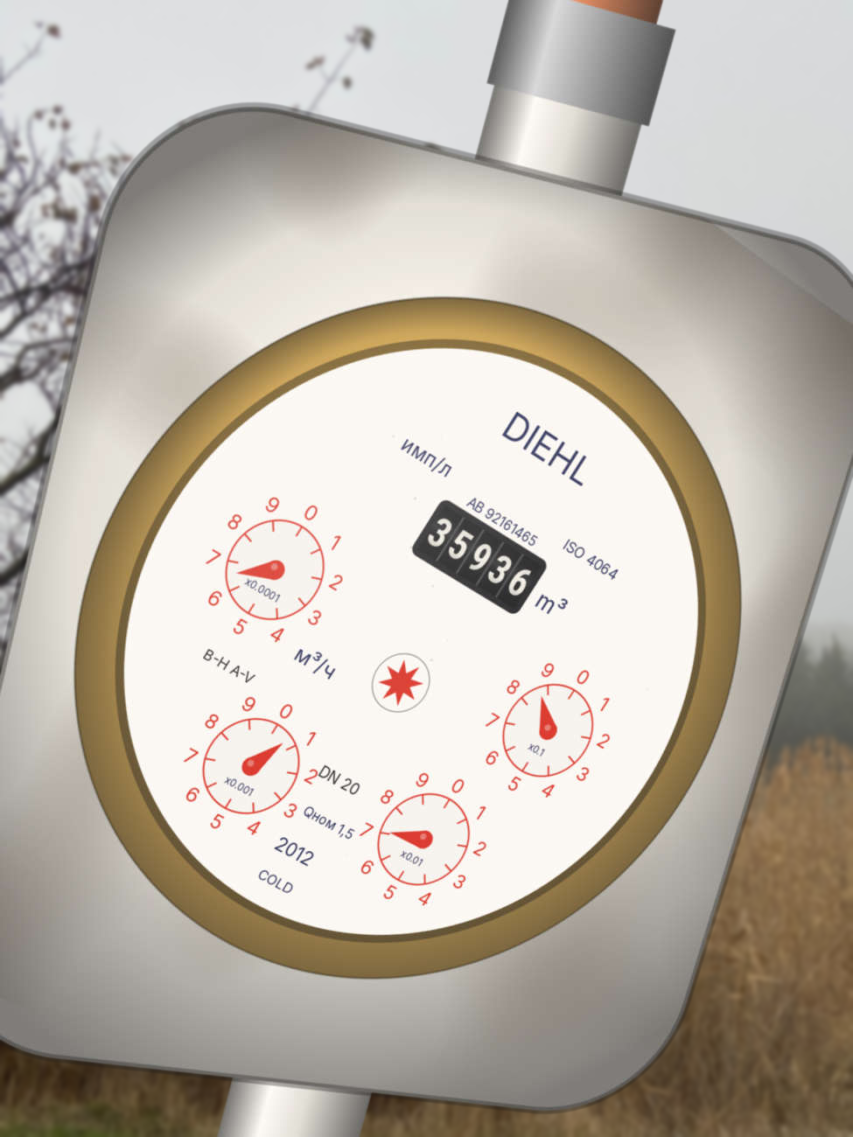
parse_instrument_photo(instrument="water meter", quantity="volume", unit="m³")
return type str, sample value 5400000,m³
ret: 35936.8706,m³
